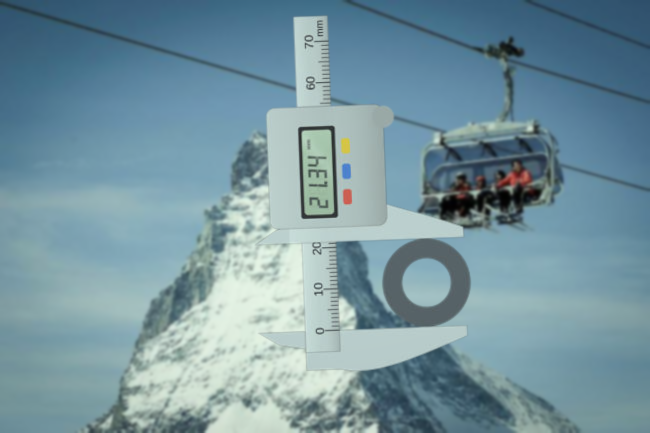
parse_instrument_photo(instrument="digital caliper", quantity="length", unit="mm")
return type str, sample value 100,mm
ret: 21.34,mm
